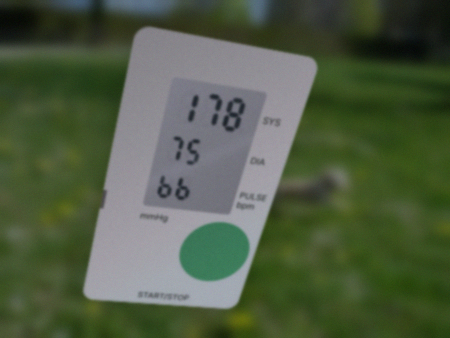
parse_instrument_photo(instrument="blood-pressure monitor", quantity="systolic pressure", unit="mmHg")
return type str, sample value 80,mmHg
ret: 178,mmHg
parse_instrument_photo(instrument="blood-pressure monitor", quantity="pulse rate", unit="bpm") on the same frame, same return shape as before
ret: 66,bpm
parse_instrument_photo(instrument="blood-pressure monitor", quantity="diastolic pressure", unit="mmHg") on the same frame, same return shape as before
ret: 75,mmHg
